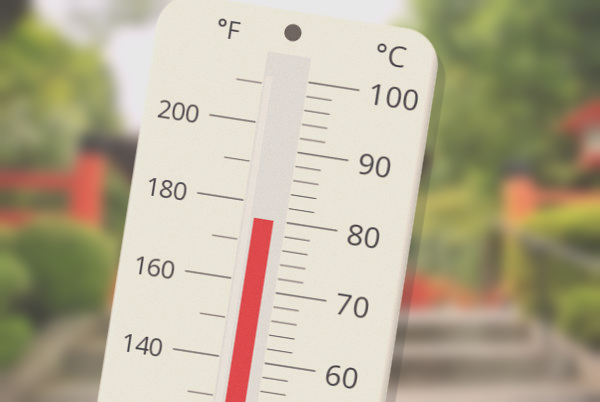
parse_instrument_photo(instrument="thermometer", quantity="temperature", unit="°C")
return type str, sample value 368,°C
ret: 80,°C
